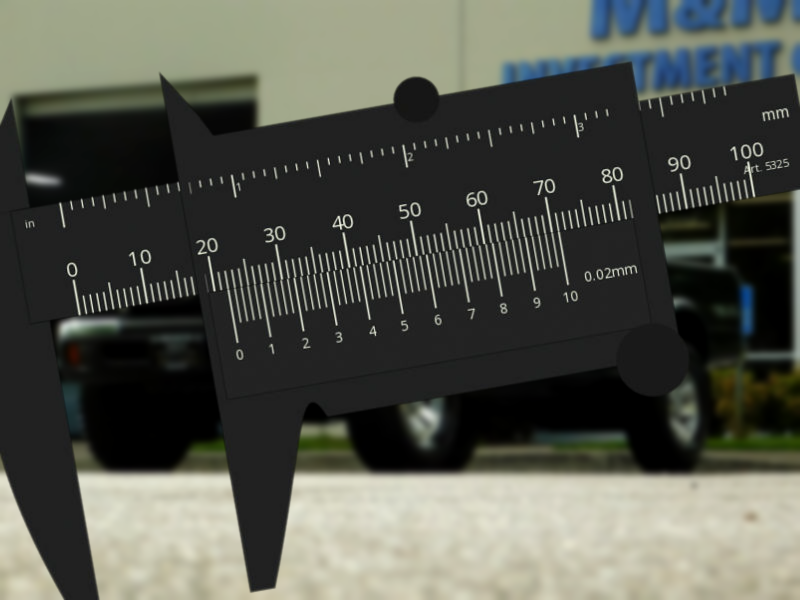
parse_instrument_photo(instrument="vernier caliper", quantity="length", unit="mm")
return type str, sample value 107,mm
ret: 22.0,mm
